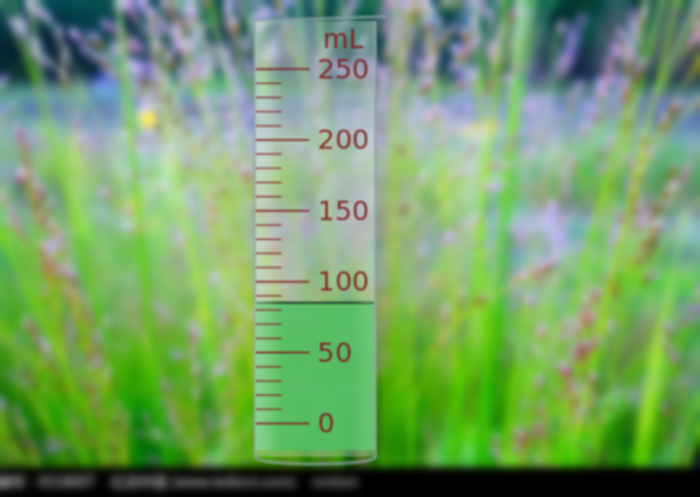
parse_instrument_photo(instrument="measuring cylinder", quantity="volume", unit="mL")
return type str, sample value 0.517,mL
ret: 85,mL
